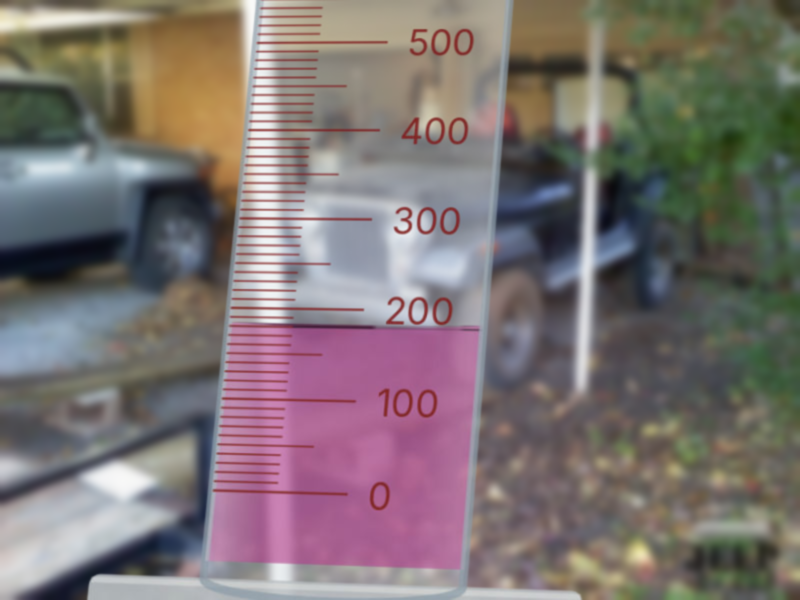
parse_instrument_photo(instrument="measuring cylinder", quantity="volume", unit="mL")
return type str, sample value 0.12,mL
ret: 180,mL
